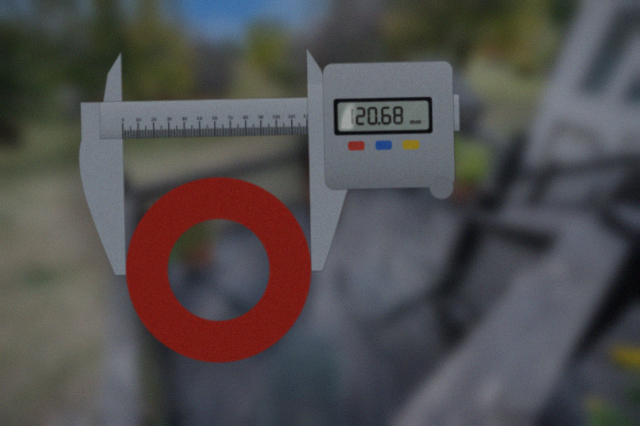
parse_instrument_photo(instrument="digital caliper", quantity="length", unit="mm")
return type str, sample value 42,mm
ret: 120.68,mm
